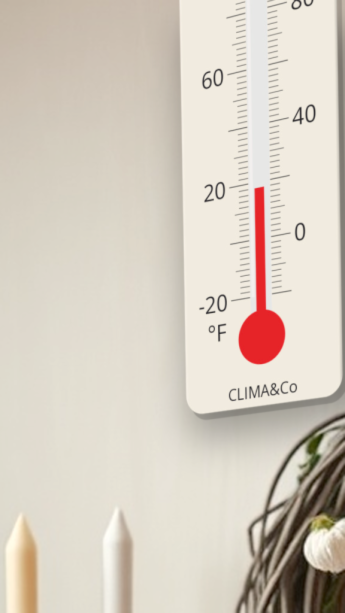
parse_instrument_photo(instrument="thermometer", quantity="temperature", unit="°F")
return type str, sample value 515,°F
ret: 18,°F
